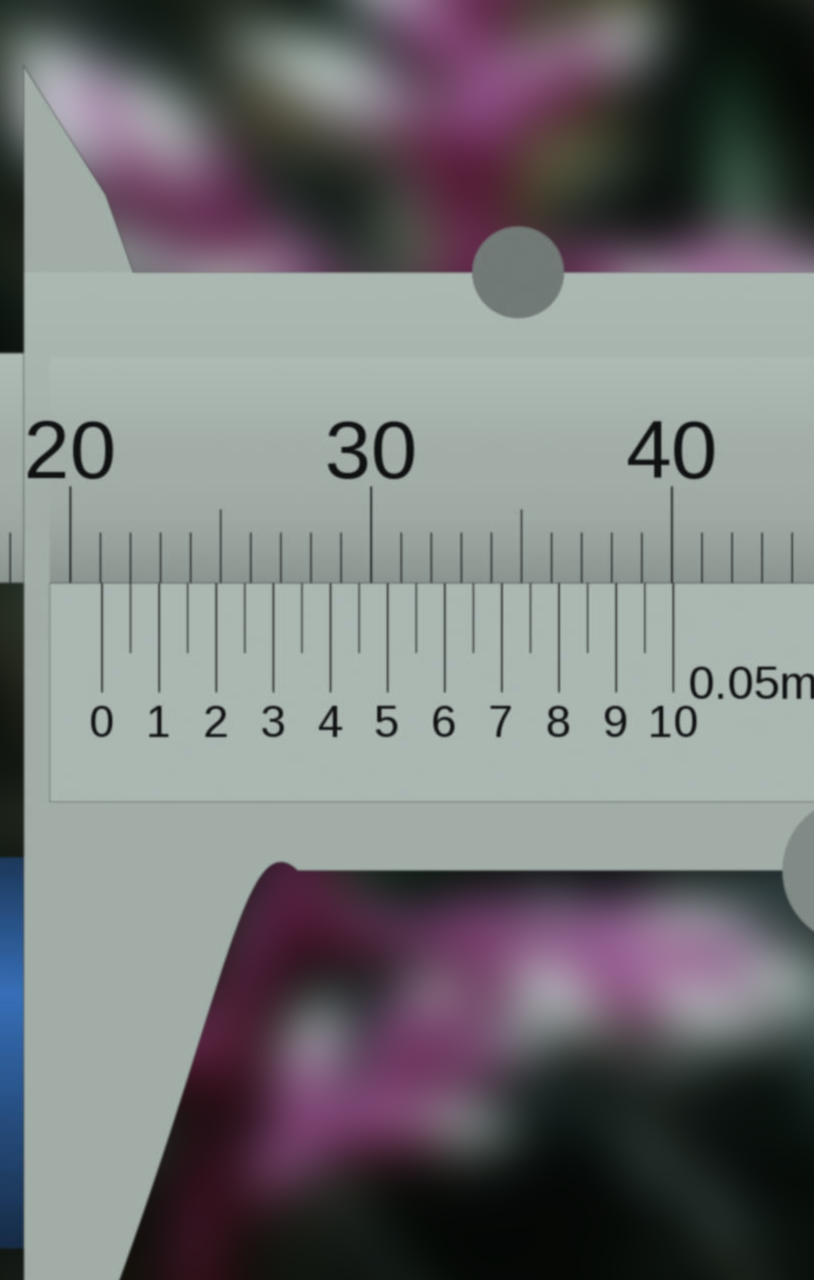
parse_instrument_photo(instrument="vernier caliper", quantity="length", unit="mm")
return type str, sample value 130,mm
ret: 21.05,mm
